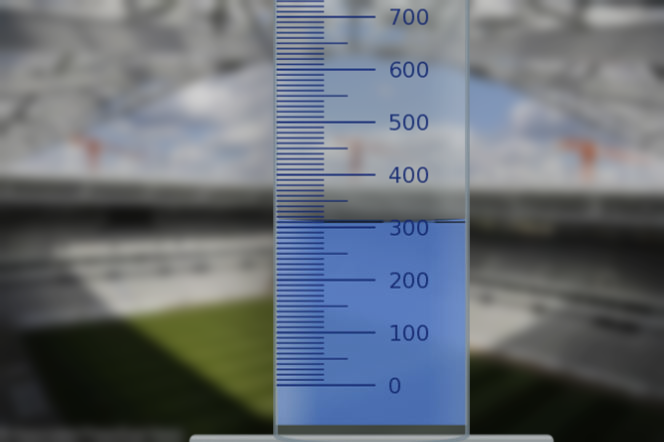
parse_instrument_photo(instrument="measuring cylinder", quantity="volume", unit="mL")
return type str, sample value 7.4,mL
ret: 310,mL
